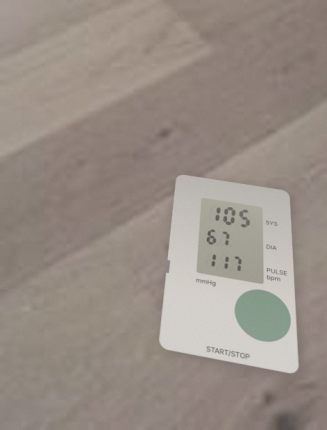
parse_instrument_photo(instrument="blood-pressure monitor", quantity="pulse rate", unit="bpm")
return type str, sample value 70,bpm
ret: 117,bpm
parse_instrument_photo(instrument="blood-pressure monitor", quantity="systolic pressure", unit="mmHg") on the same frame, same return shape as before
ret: 105,mmHg
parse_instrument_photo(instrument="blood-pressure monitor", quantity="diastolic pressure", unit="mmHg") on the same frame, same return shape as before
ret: 67,mmHg
